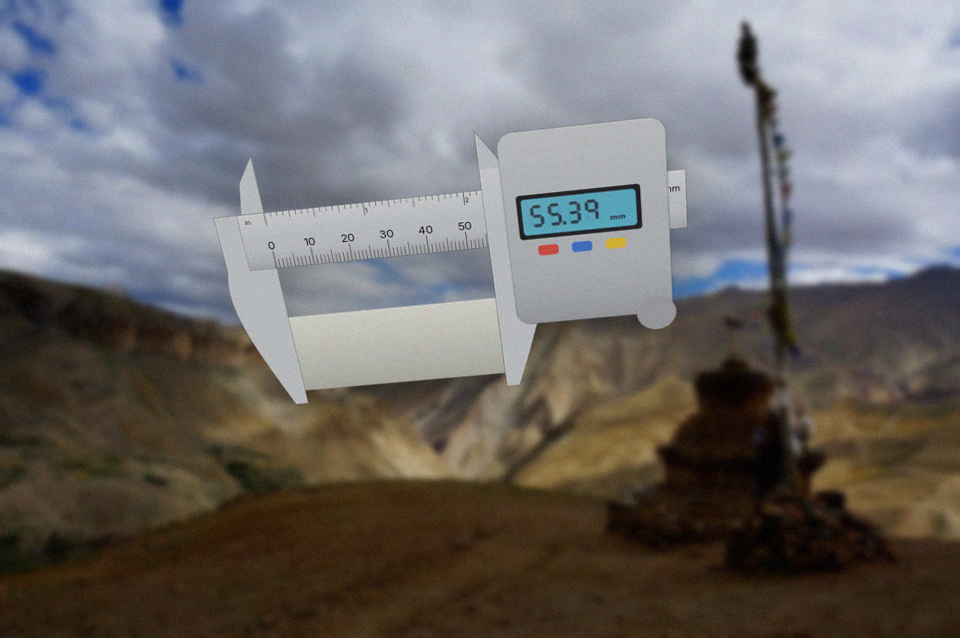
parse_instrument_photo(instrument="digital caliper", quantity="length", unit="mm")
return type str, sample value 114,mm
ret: 55.39,mm
